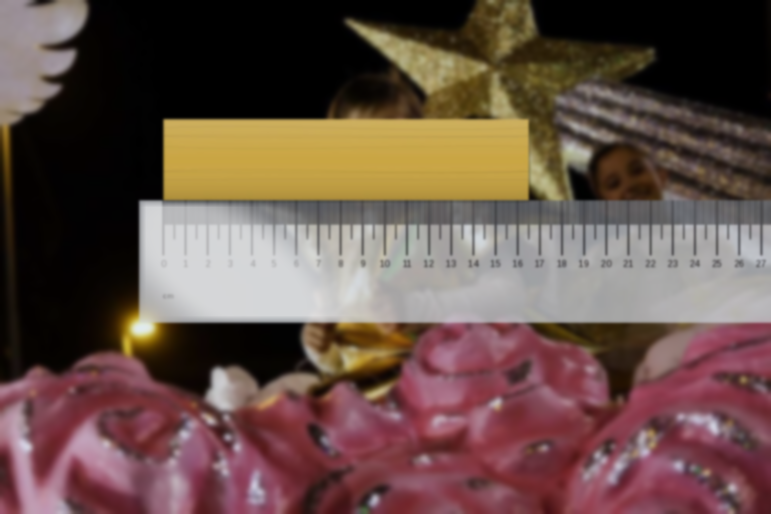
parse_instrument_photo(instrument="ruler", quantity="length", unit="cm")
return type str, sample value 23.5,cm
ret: 16.5,cm
